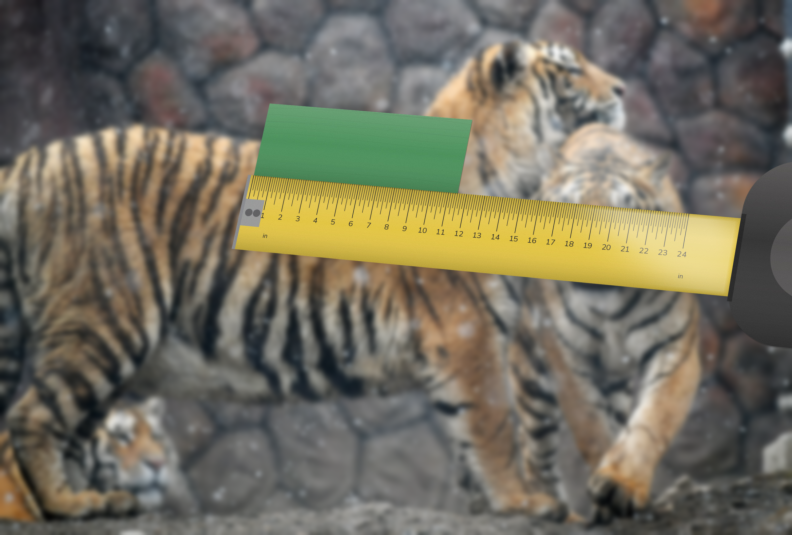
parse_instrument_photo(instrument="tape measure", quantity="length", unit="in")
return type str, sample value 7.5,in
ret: 11.5,in
